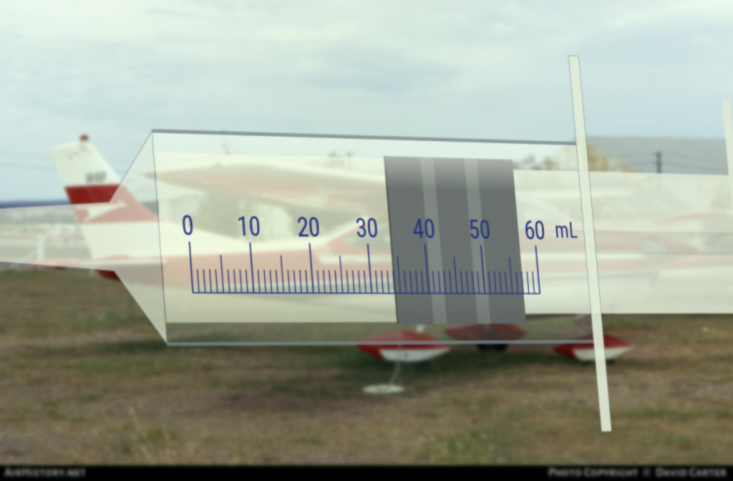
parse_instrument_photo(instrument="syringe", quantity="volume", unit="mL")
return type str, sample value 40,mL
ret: 34,mL
